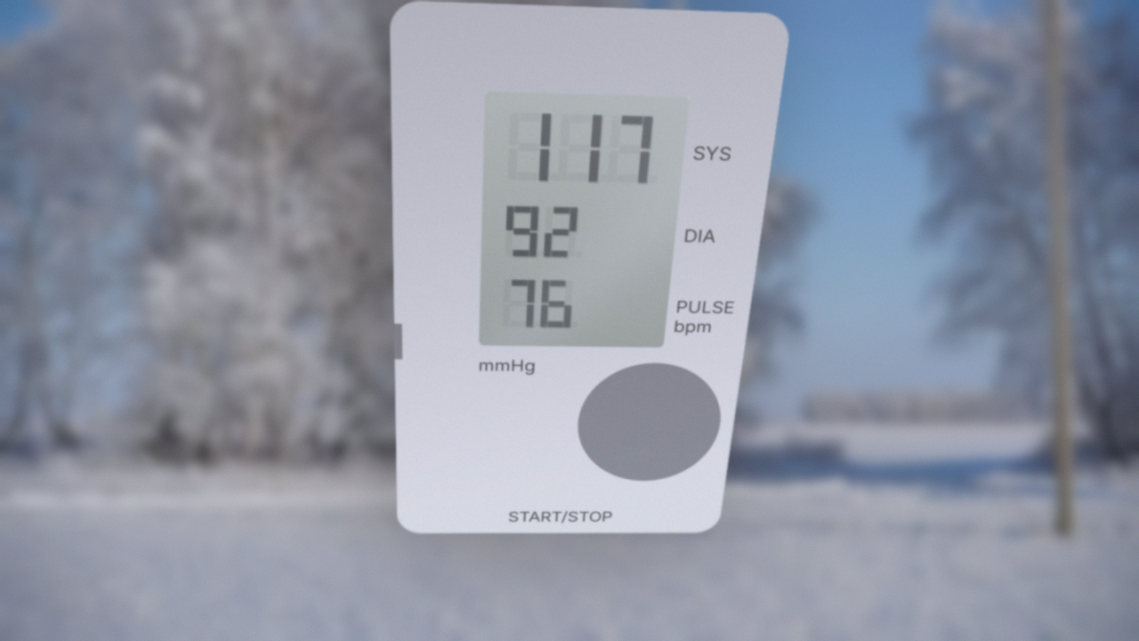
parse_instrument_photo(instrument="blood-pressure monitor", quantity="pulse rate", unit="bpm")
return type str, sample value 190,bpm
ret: 76,bpm
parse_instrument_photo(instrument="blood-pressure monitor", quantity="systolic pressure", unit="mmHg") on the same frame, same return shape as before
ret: 117,mmHg
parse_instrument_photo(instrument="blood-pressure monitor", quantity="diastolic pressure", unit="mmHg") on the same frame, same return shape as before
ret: 92,mmHg
